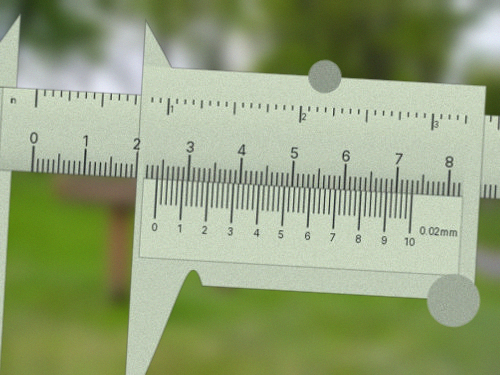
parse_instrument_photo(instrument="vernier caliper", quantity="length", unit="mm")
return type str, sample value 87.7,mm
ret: 24.0,mm
